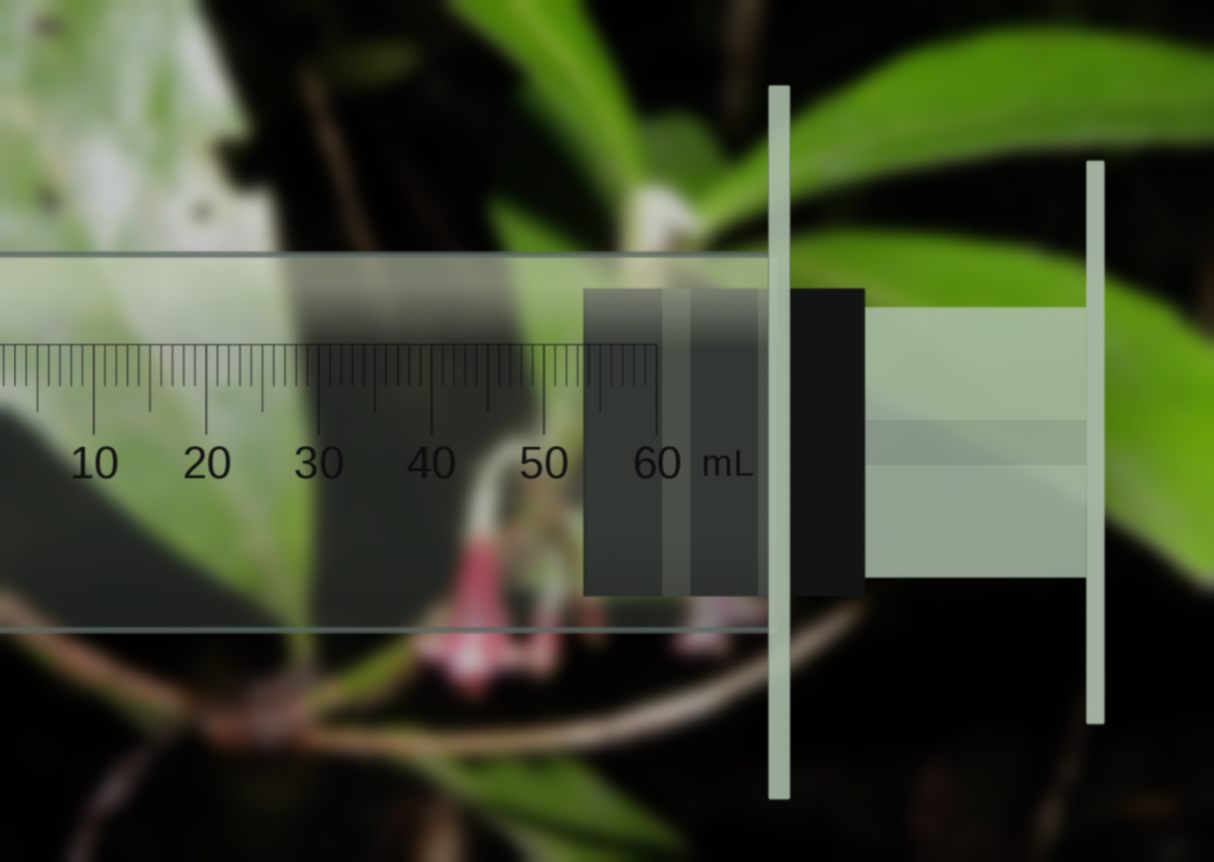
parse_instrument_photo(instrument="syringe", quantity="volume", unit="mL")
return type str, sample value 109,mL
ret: 53.5,mL
